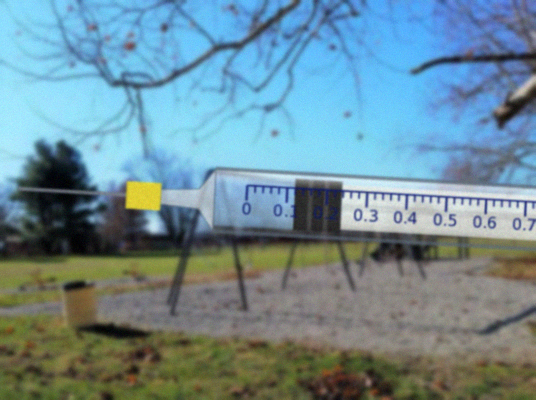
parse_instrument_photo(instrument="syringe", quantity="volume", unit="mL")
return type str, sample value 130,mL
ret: 0.12,mL
